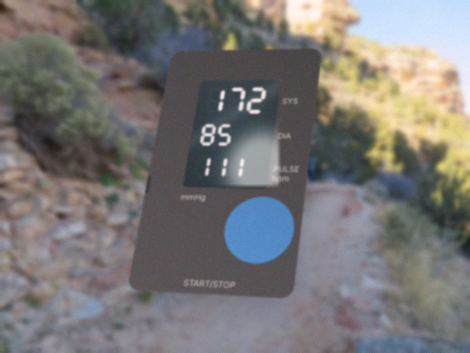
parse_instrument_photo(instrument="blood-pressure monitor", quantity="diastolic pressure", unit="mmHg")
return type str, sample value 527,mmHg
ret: 85,mmHg
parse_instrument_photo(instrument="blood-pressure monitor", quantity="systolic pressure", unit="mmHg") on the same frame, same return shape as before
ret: 172,mmHg
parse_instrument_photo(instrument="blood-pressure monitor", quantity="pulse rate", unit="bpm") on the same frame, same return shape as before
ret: 111,bpm
